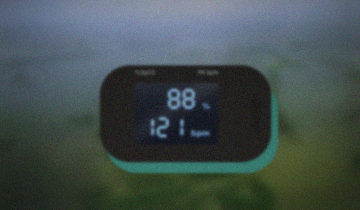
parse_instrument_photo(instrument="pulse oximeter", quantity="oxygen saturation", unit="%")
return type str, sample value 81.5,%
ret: 88,%
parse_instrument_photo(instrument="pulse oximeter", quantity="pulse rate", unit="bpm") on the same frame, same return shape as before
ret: 121,bpm
